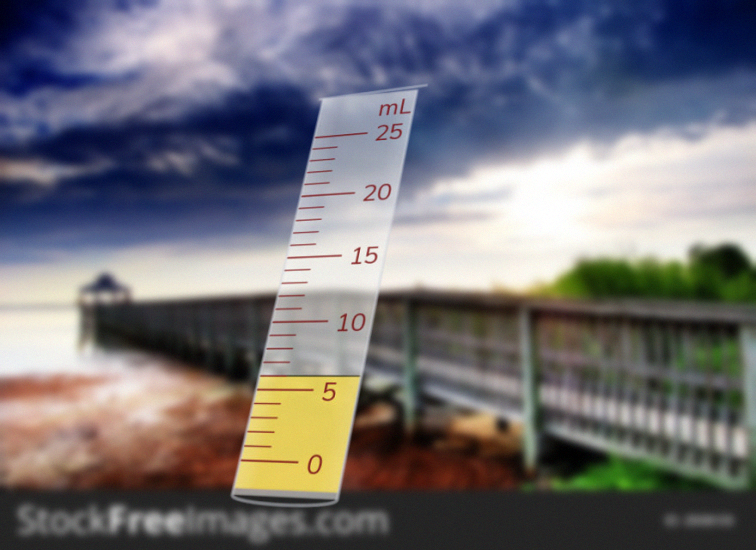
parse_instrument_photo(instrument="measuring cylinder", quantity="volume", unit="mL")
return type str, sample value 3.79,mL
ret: 6,mL
